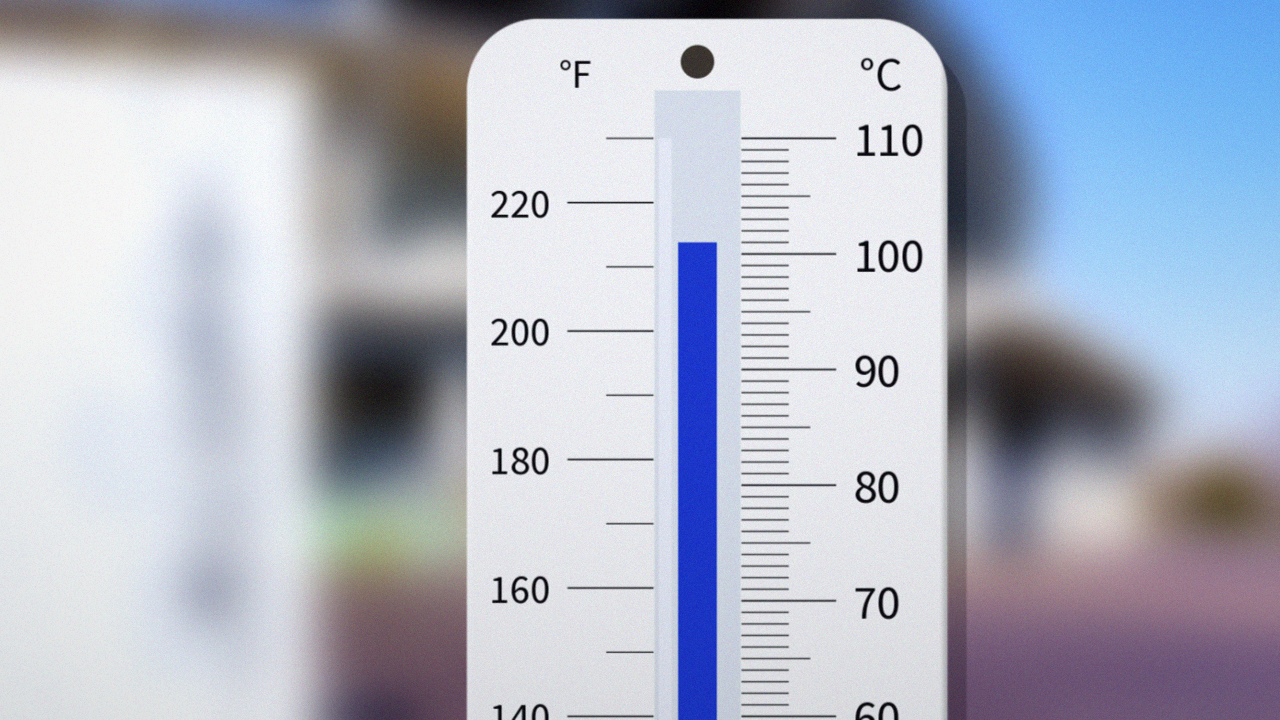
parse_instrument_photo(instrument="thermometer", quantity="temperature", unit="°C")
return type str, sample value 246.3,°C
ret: 101,°C
